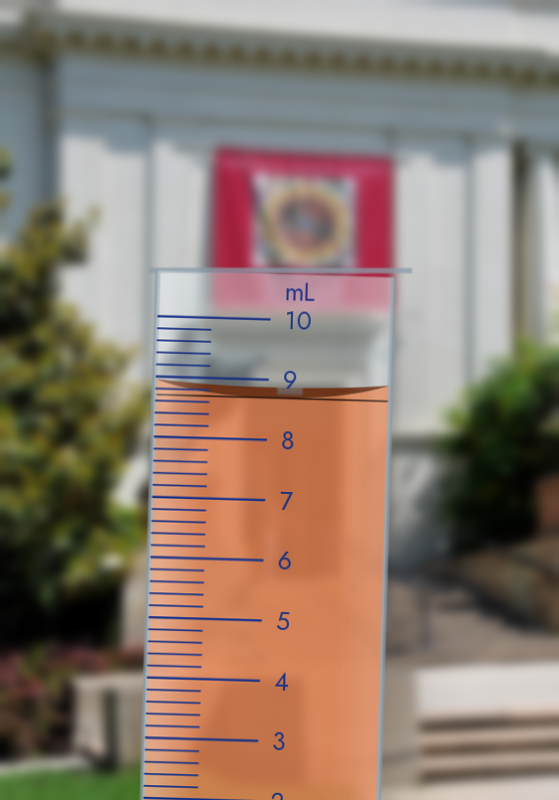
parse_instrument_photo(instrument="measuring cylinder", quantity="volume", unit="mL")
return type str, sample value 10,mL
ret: 8.7,mL
